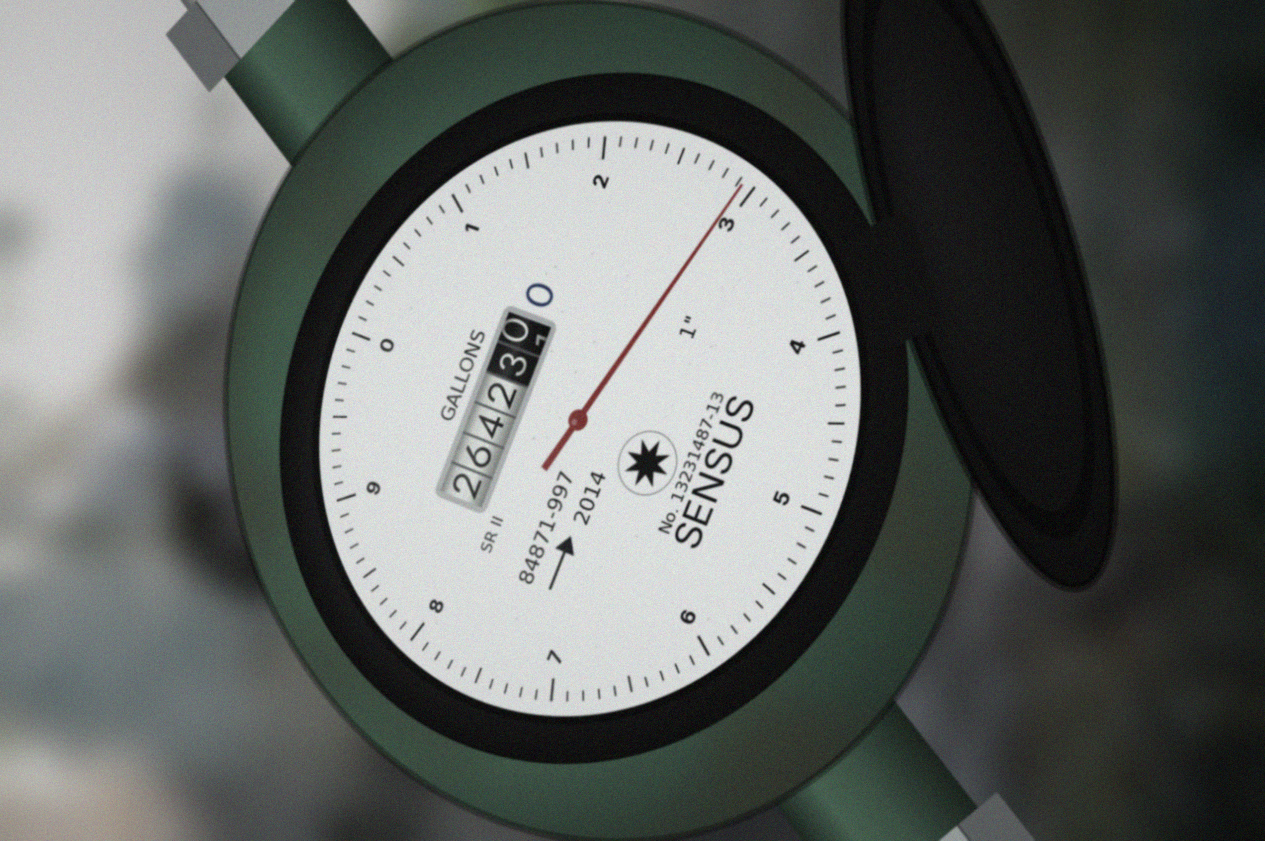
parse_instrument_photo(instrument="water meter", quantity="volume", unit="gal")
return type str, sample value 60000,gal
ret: 2642302.9,gal
